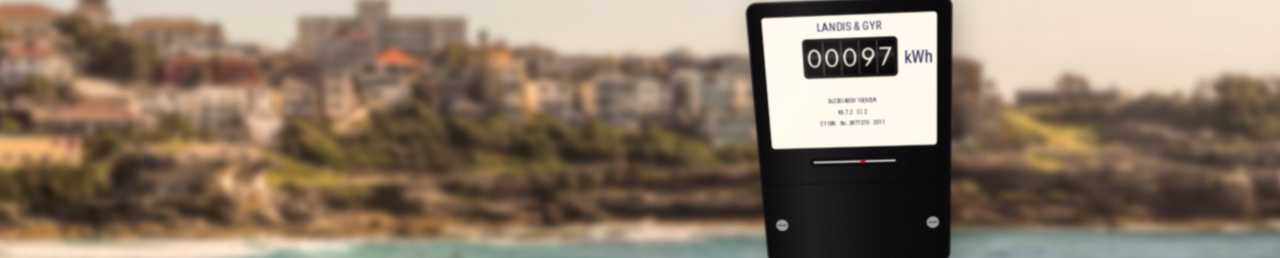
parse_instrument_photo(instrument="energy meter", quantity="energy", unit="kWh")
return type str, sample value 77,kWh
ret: 97,kWh
